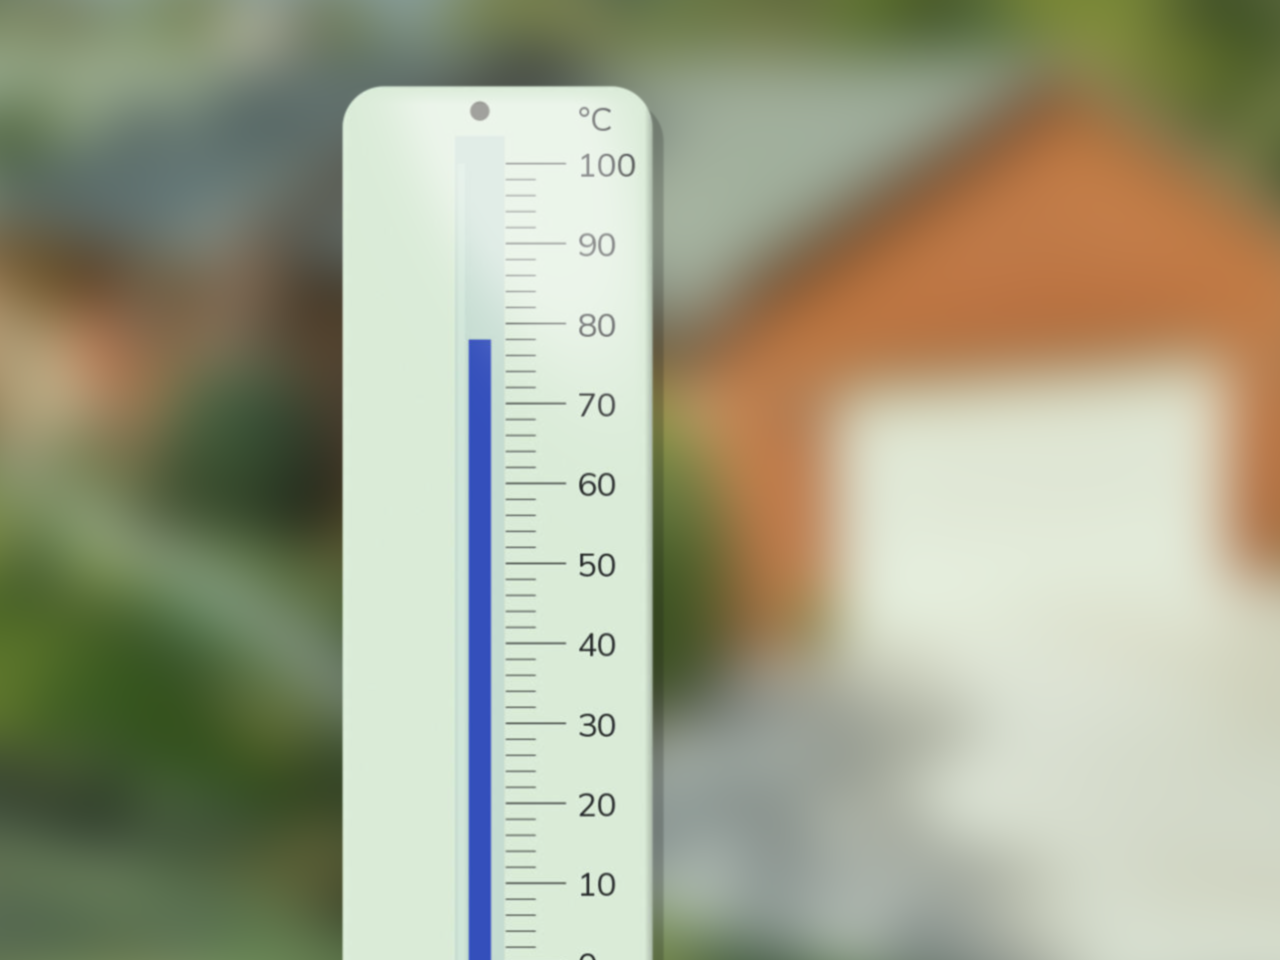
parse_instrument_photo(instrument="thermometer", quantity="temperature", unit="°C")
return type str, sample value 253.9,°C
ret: 78,°C
